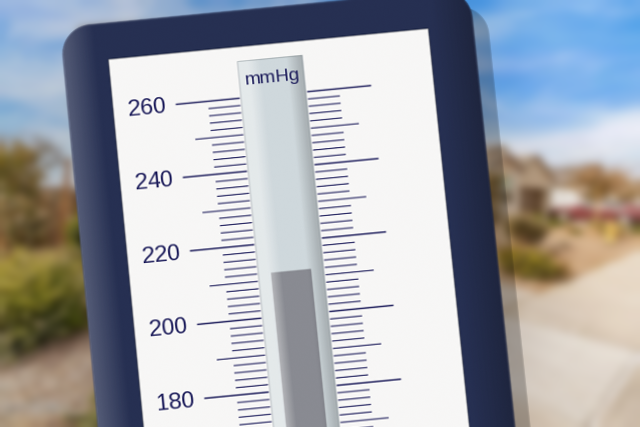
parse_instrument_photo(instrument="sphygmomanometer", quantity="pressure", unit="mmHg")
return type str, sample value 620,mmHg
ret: 212,mmHg
